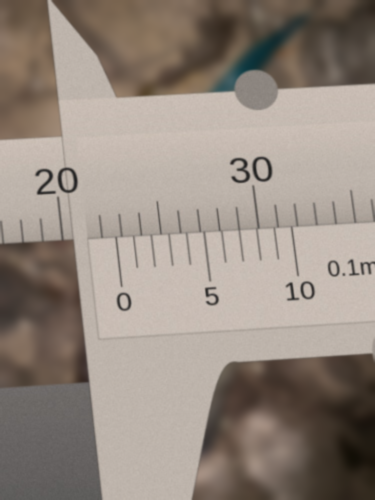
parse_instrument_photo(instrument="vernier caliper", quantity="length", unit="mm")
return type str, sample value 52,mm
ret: 22.7,mm
